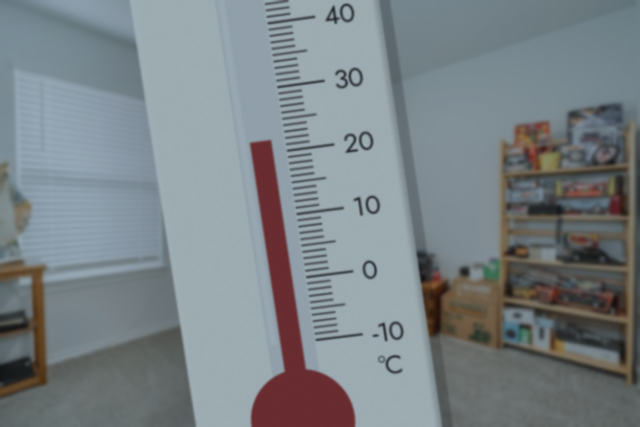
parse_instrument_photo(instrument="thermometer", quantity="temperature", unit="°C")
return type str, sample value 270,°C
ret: 22,°C
